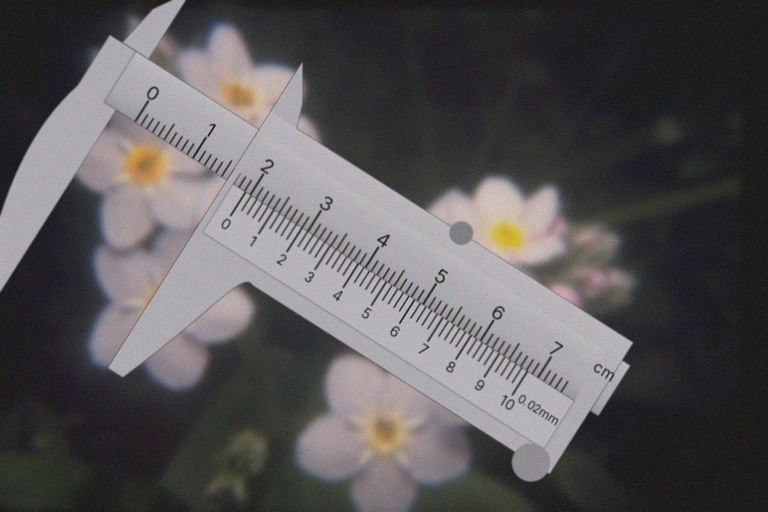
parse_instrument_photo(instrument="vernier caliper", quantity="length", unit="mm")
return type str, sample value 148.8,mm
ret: 19.2,mm
